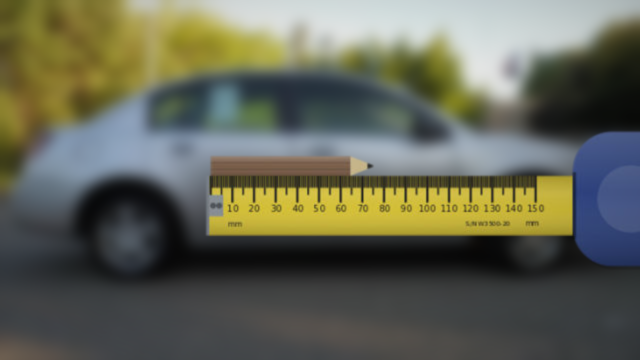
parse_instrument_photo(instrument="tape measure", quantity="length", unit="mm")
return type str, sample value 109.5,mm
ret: 75,mm
